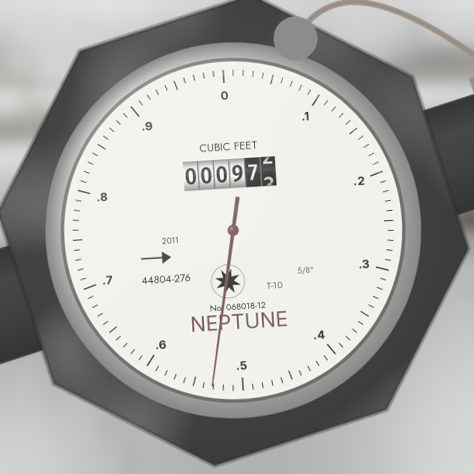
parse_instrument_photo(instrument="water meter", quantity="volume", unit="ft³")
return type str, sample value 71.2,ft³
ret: 972.53,ft³
